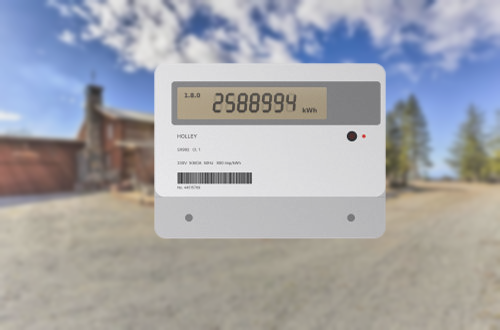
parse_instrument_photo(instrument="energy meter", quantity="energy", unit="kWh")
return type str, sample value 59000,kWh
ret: 2588994,kWh
